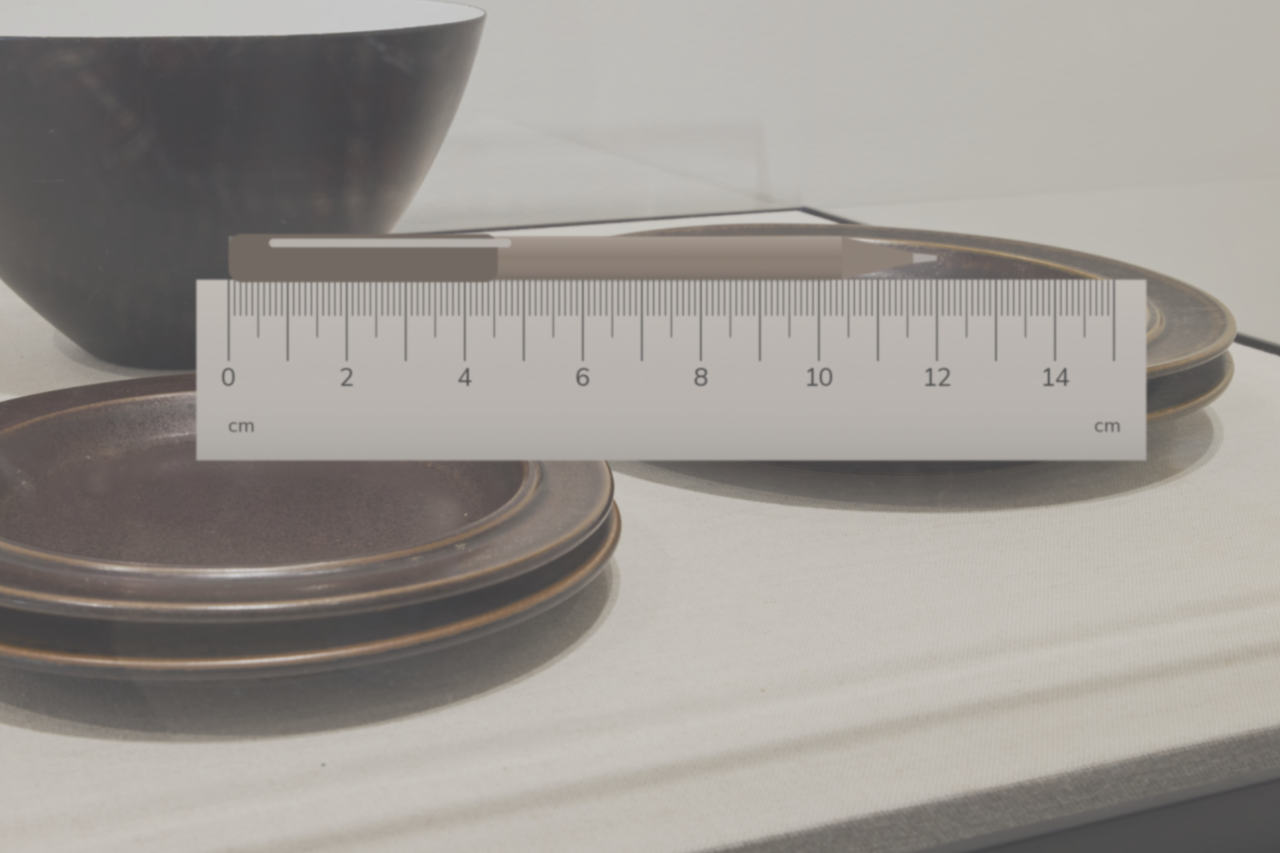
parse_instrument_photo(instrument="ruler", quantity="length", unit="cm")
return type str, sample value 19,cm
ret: 12,cm
